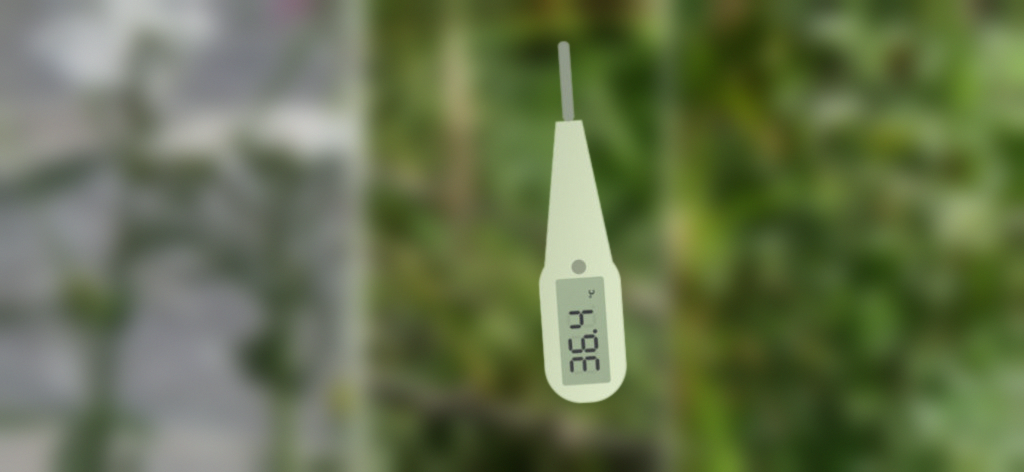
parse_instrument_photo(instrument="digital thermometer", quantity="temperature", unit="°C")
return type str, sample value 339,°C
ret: 36.4,°C
